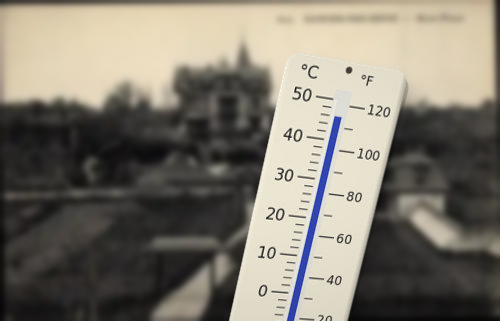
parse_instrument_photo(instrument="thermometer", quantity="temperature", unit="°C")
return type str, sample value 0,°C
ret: 46,°C
